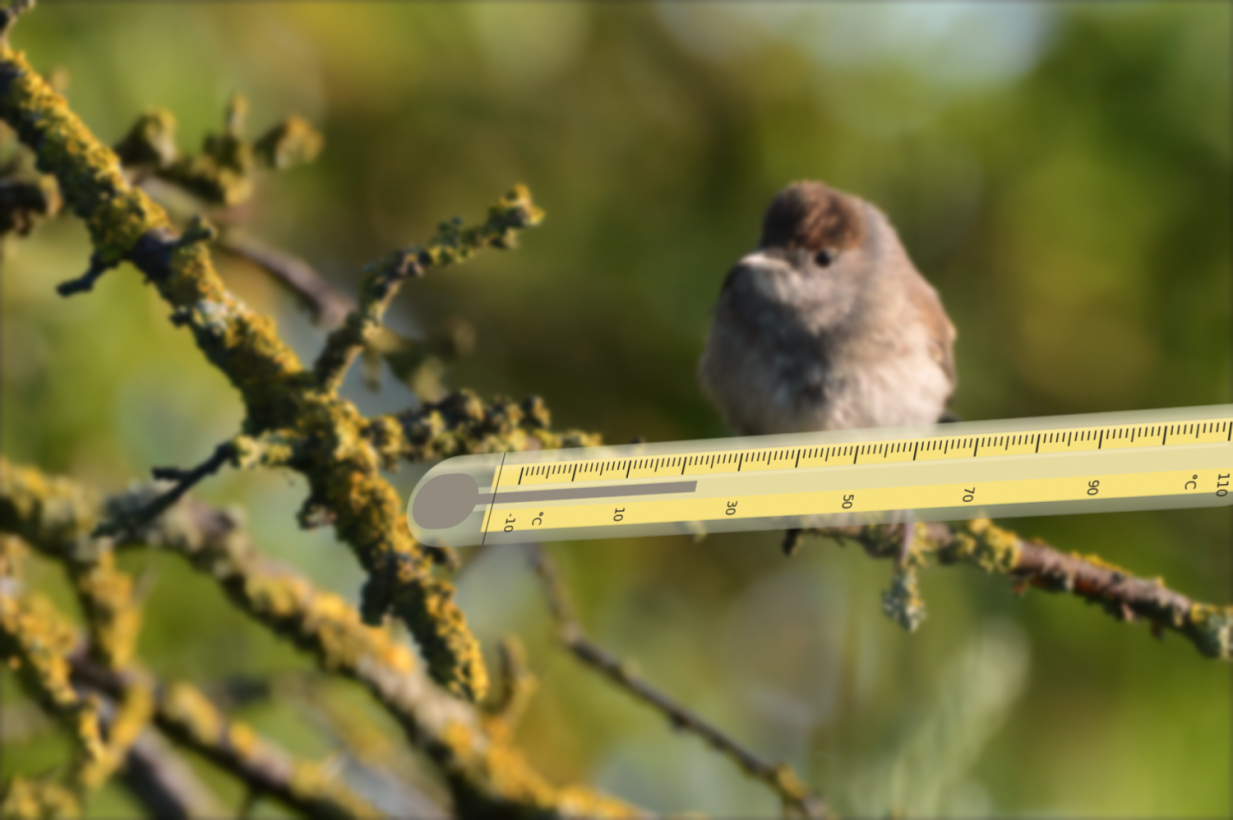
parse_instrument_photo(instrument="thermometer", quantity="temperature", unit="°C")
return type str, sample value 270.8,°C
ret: 23,°C
